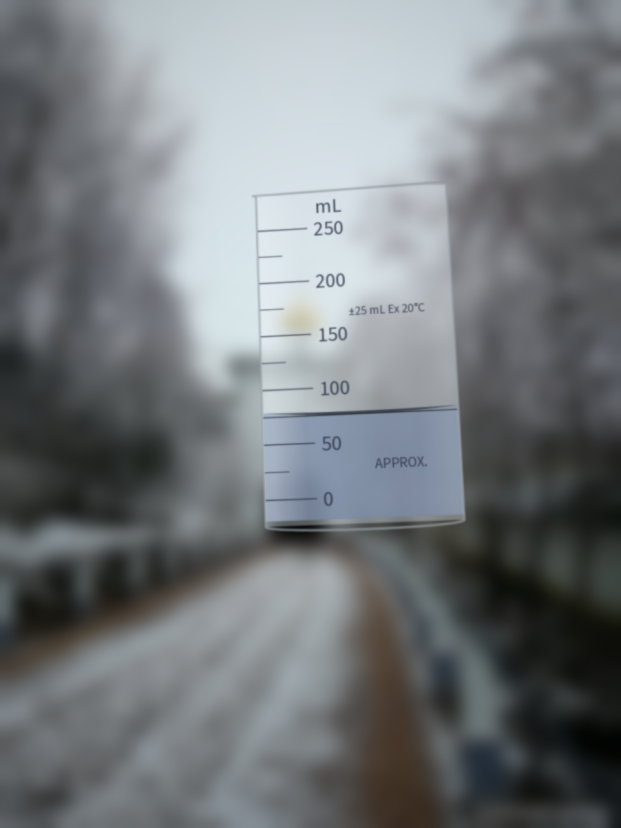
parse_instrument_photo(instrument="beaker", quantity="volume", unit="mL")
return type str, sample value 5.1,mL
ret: 75,mL
